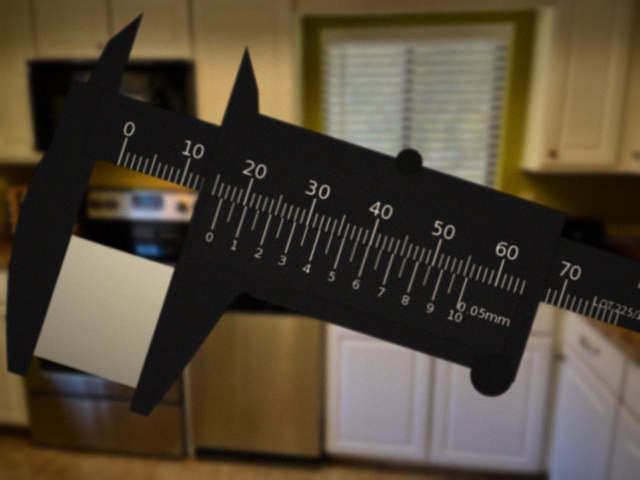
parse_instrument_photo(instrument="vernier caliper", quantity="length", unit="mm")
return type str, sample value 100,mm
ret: 16.5,mm
